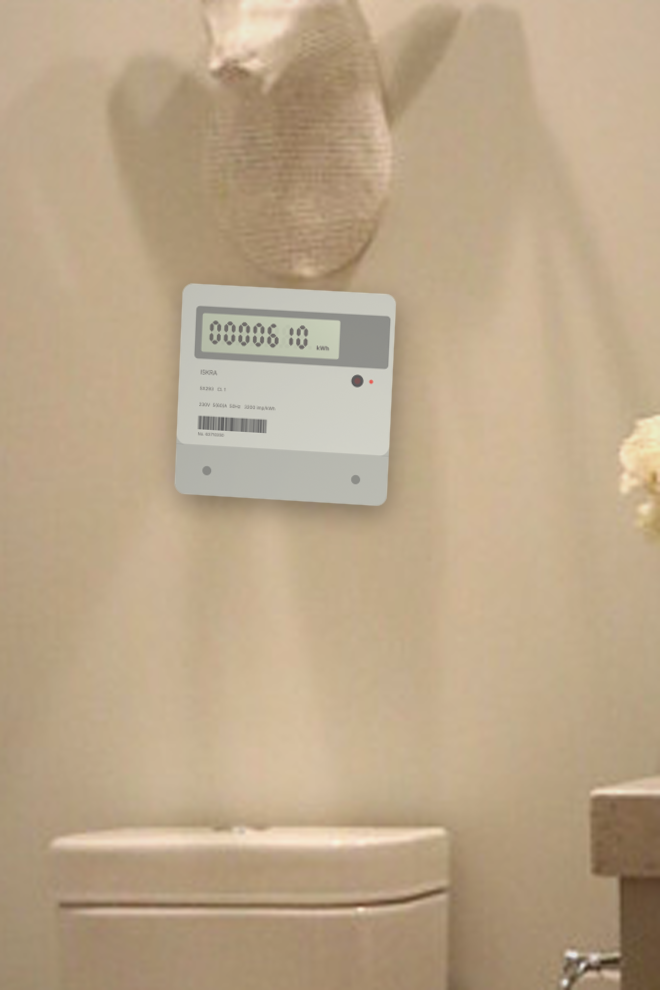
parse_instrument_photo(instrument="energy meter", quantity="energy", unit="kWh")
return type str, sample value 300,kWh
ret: 610,kWh
